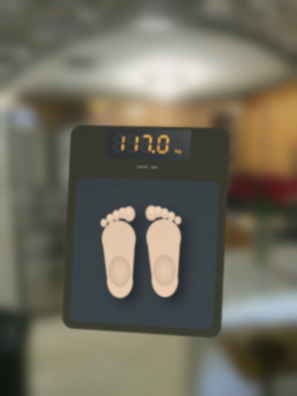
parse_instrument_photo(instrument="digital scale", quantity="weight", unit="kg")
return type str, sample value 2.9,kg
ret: 117.0,kg
